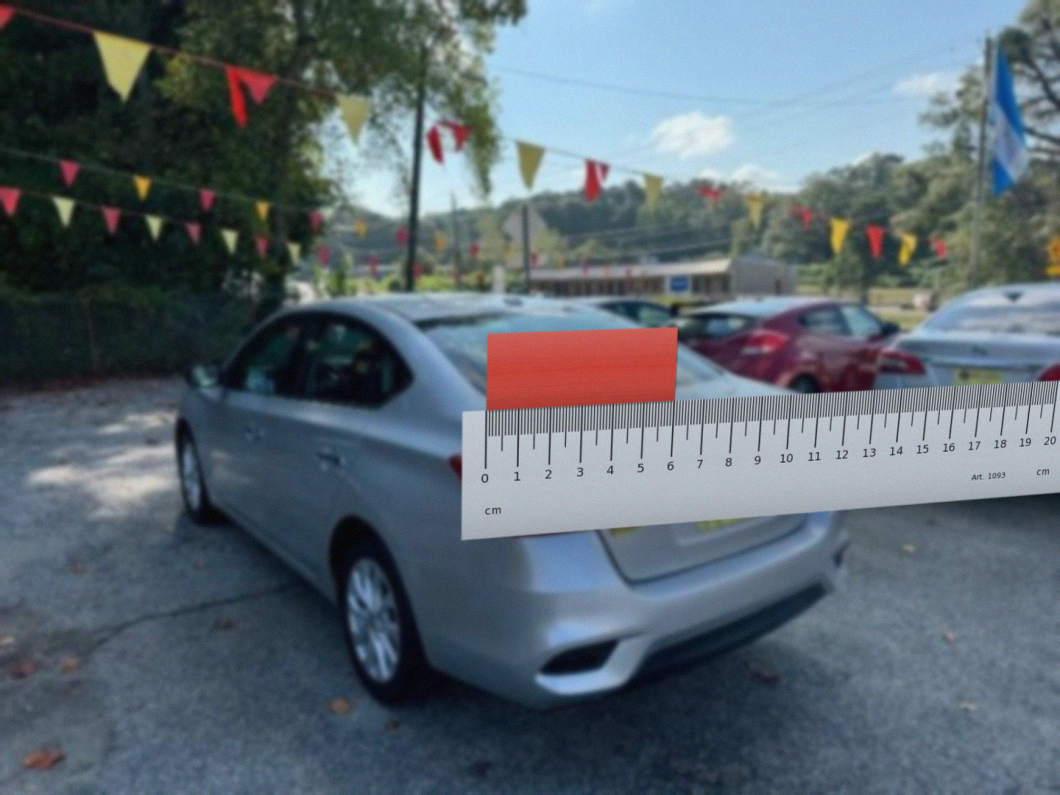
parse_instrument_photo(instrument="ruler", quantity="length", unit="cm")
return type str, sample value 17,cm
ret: 6,cm
